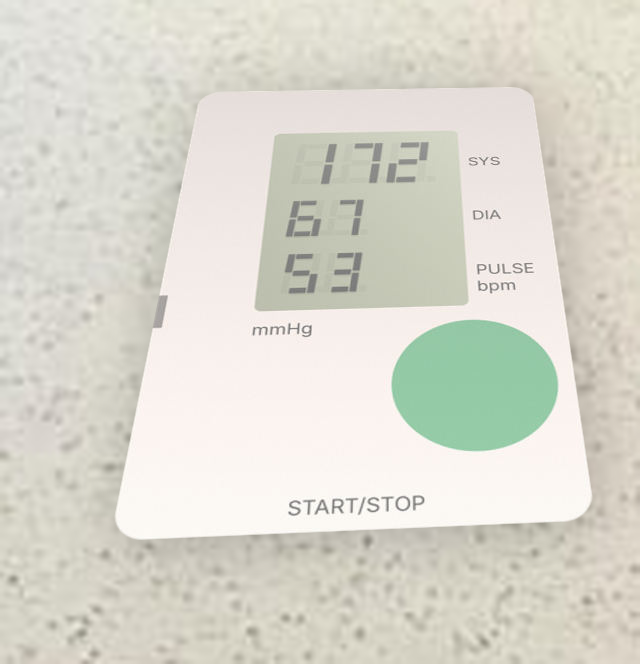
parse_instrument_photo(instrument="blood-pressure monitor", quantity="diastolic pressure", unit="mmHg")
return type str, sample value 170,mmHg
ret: 67,mmHg
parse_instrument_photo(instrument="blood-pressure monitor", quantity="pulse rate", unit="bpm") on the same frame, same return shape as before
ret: 53,bpm
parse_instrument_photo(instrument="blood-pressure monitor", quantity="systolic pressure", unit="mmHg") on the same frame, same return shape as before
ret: 172,mmHg
